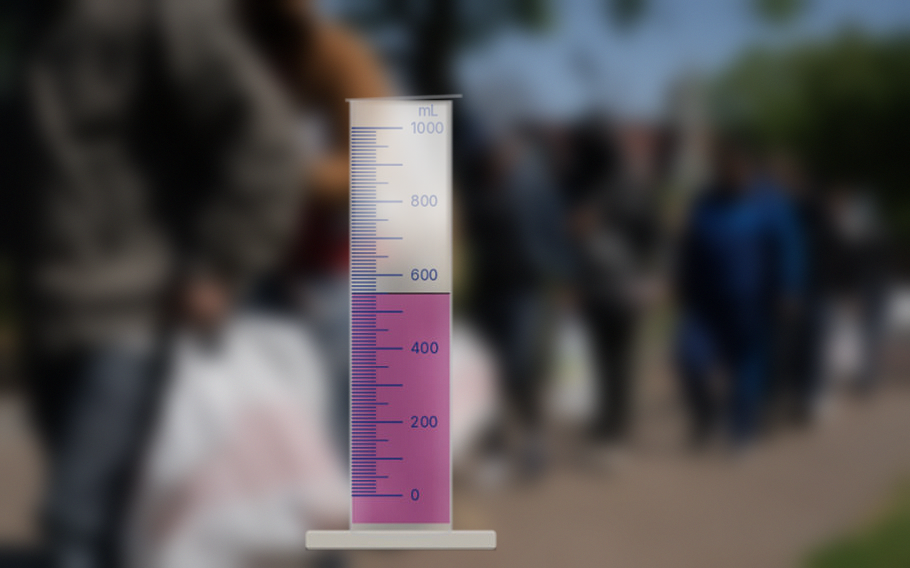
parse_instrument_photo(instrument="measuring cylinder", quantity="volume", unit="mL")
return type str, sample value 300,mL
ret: 550,mL
